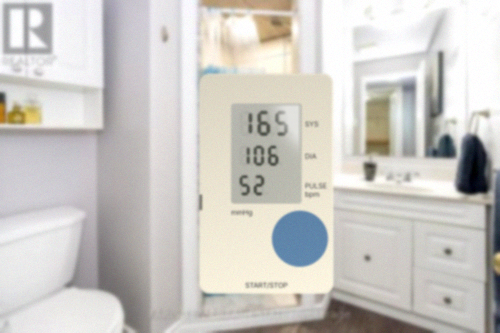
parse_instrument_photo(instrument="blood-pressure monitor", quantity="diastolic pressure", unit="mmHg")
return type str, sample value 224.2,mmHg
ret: 106,mmHg
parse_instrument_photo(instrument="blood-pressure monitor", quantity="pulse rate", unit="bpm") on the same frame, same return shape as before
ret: 52,bpm
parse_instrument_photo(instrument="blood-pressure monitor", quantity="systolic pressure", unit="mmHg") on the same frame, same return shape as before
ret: 165,mmHg
